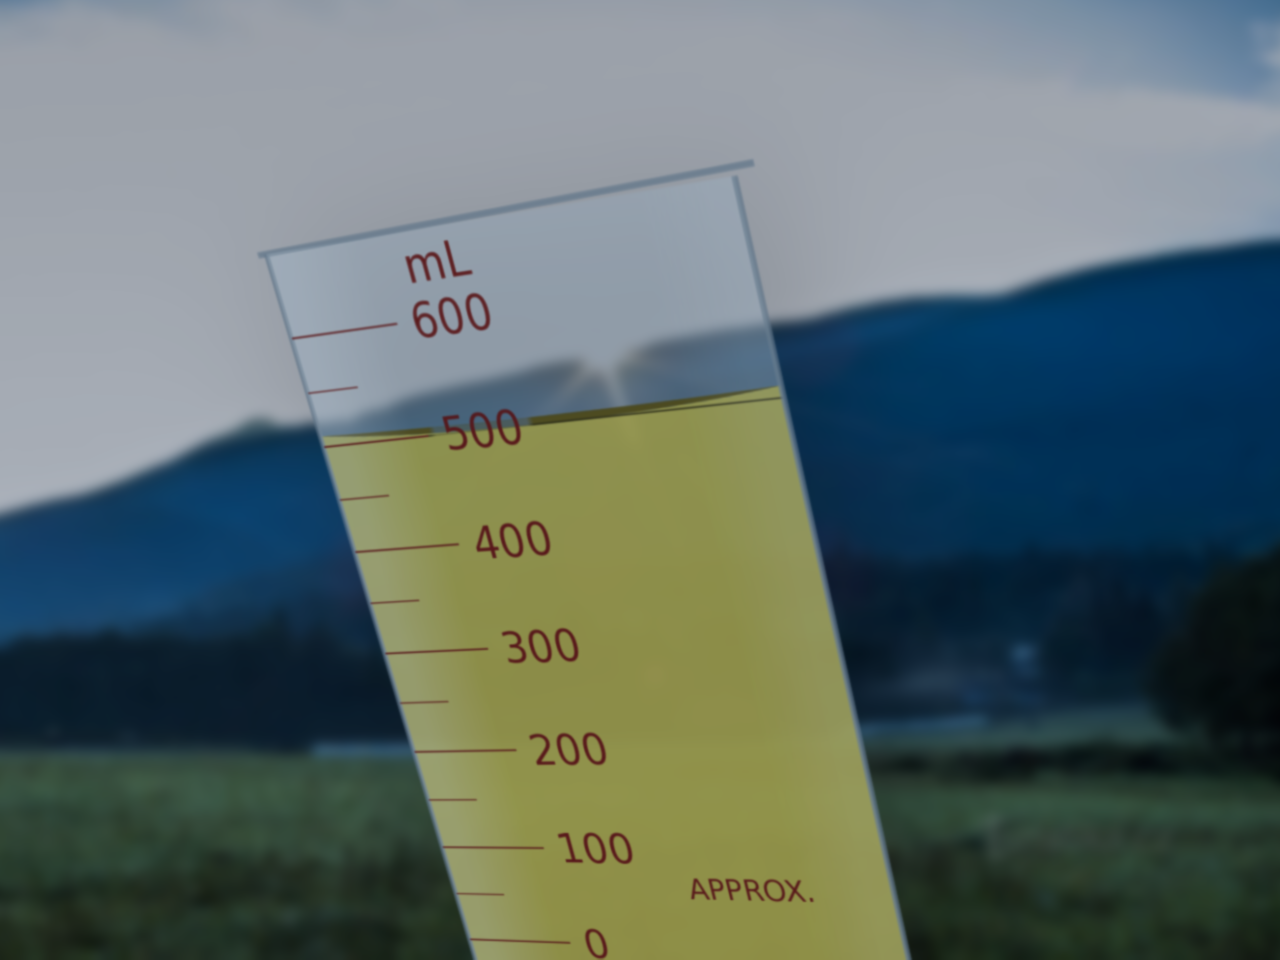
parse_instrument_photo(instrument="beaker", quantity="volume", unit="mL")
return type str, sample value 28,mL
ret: 500,mL
